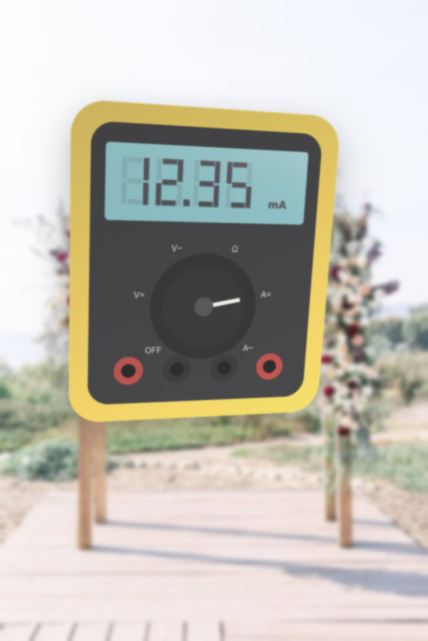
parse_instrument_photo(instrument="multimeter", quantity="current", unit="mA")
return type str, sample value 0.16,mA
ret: 12.35,mA
